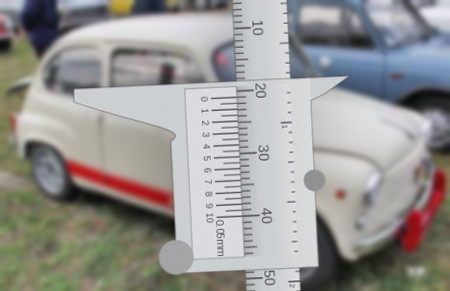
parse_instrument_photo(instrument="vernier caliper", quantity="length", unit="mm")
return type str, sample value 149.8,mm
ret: 21.0,mm
